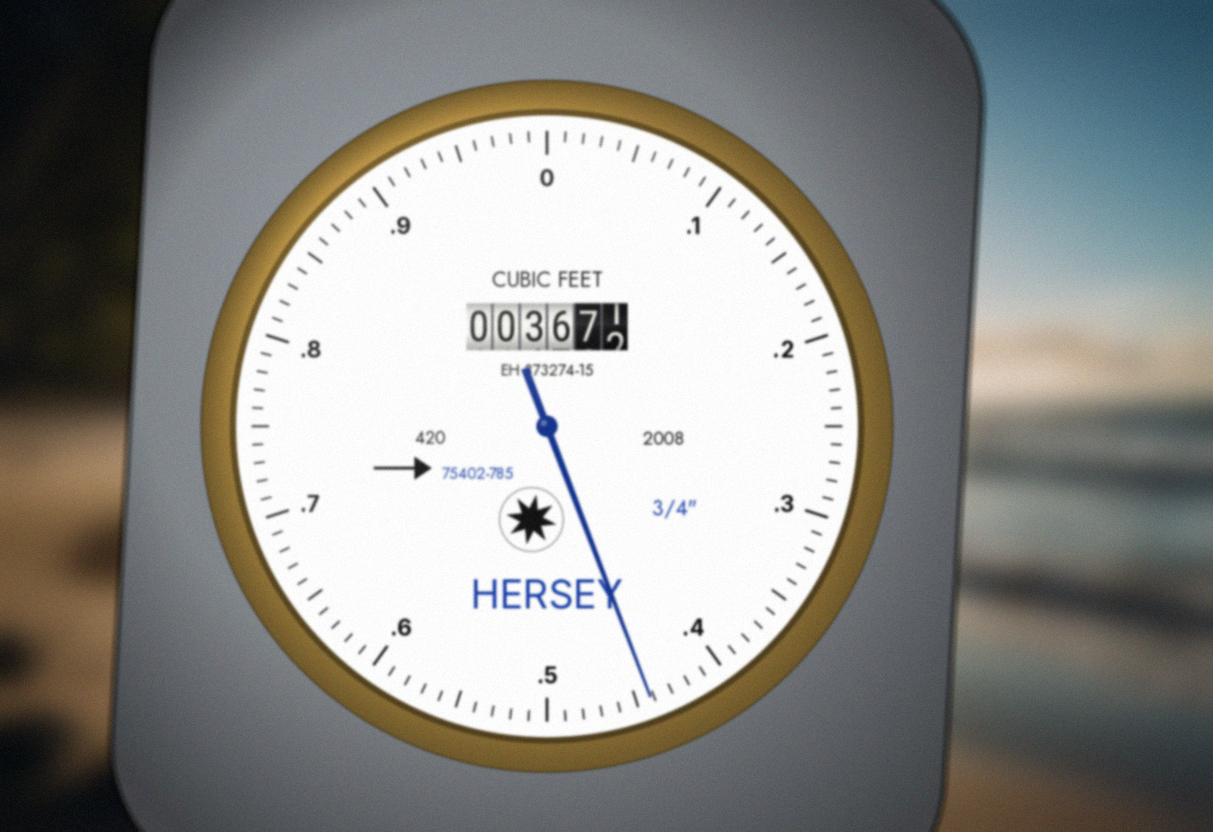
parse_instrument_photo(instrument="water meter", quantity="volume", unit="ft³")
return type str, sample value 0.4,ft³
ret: 3671.44,ft³
